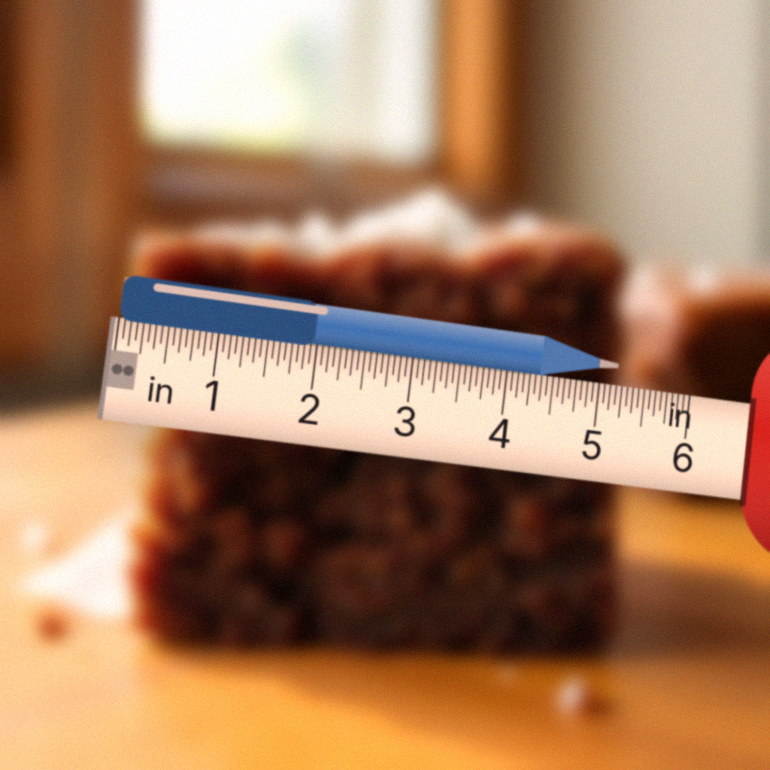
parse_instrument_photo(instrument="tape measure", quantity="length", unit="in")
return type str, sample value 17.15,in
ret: 5.1875,in
